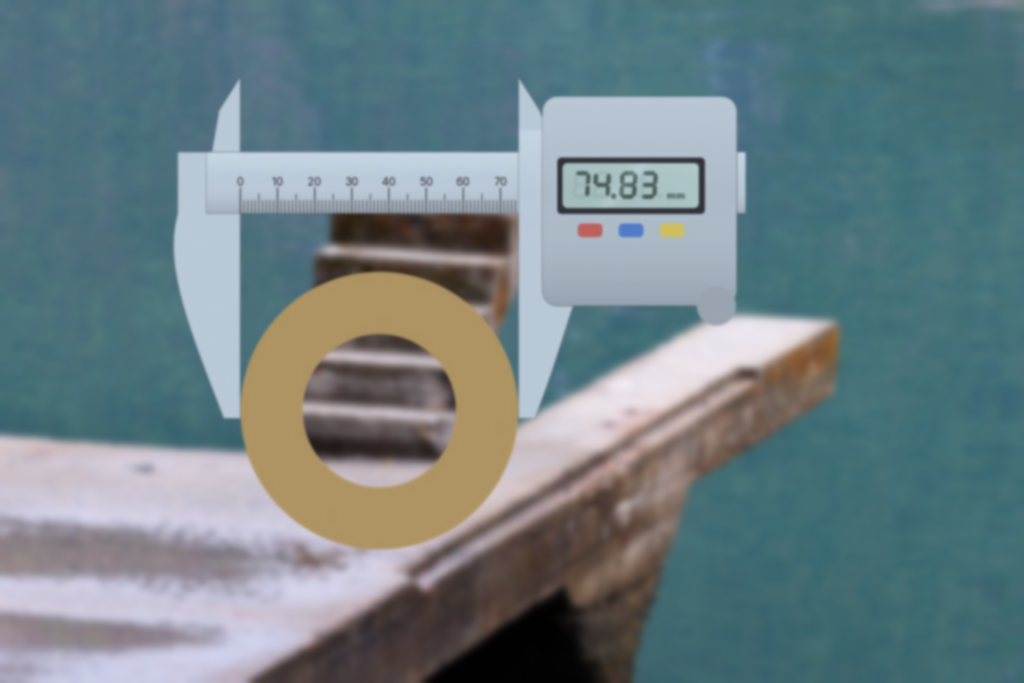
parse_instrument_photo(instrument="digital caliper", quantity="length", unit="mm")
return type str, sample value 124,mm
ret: 74.83,mm
